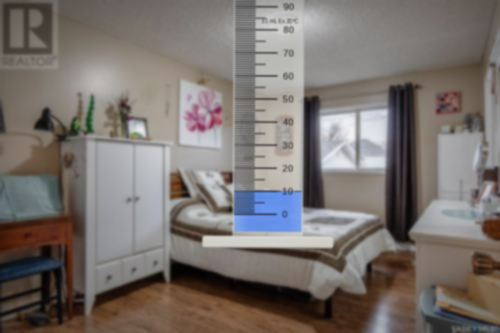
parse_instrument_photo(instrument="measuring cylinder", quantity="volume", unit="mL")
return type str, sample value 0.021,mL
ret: 10,mL
